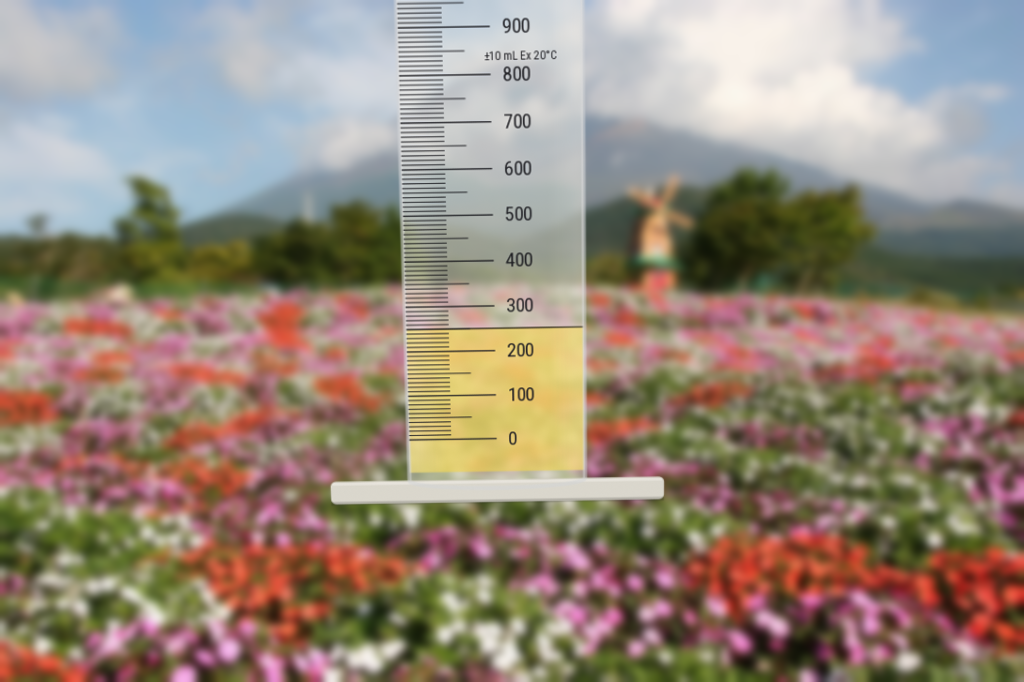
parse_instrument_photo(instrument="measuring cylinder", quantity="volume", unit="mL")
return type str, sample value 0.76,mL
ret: 250,mL
